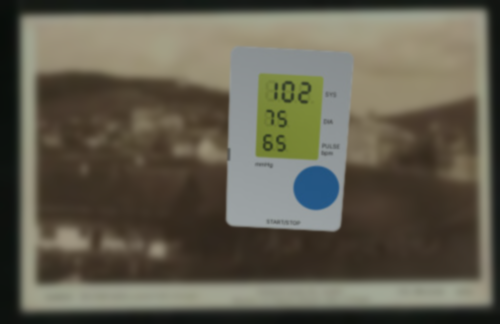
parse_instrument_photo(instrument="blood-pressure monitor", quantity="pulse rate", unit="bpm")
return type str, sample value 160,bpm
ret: 65,bpm
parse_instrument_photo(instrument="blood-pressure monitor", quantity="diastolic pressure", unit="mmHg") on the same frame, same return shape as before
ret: 75,mmHg
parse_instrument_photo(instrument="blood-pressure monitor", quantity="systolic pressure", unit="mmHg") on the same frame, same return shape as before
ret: 102,mmHg
